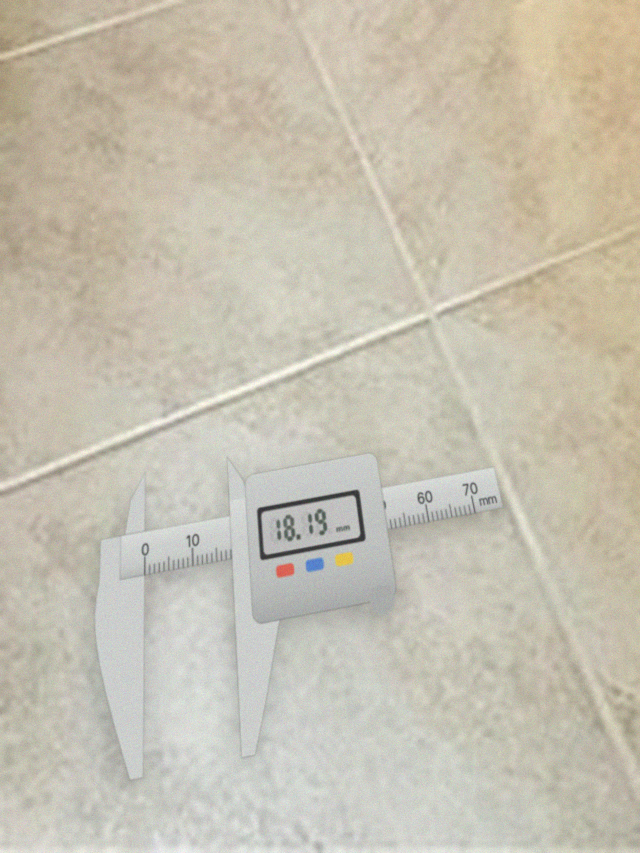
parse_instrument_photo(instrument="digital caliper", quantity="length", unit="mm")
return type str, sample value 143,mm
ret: 18.19,mm
